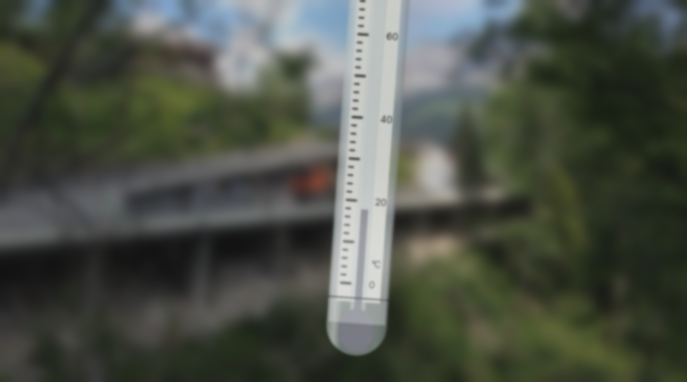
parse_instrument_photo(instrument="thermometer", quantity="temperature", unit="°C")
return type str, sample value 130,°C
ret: 18,°C
